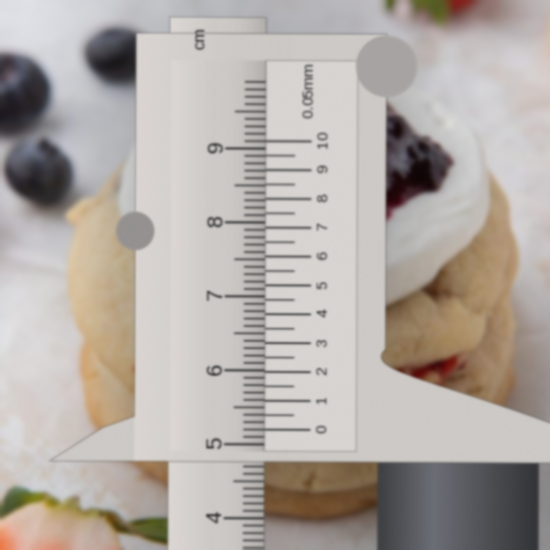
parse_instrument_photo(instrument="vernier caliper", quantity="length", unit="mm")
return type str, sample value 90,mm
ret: 52.0,mm
